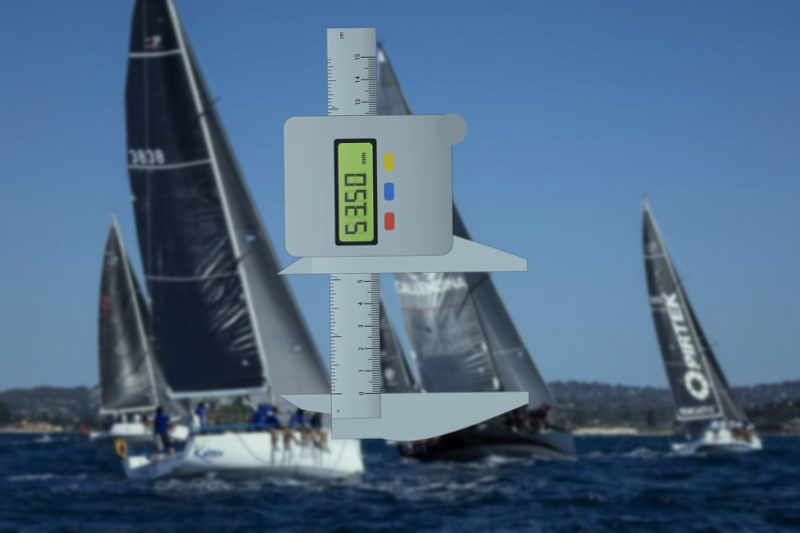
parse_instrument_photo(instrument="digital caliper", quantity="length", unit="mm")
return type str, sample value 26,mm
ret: 53.50,mm
